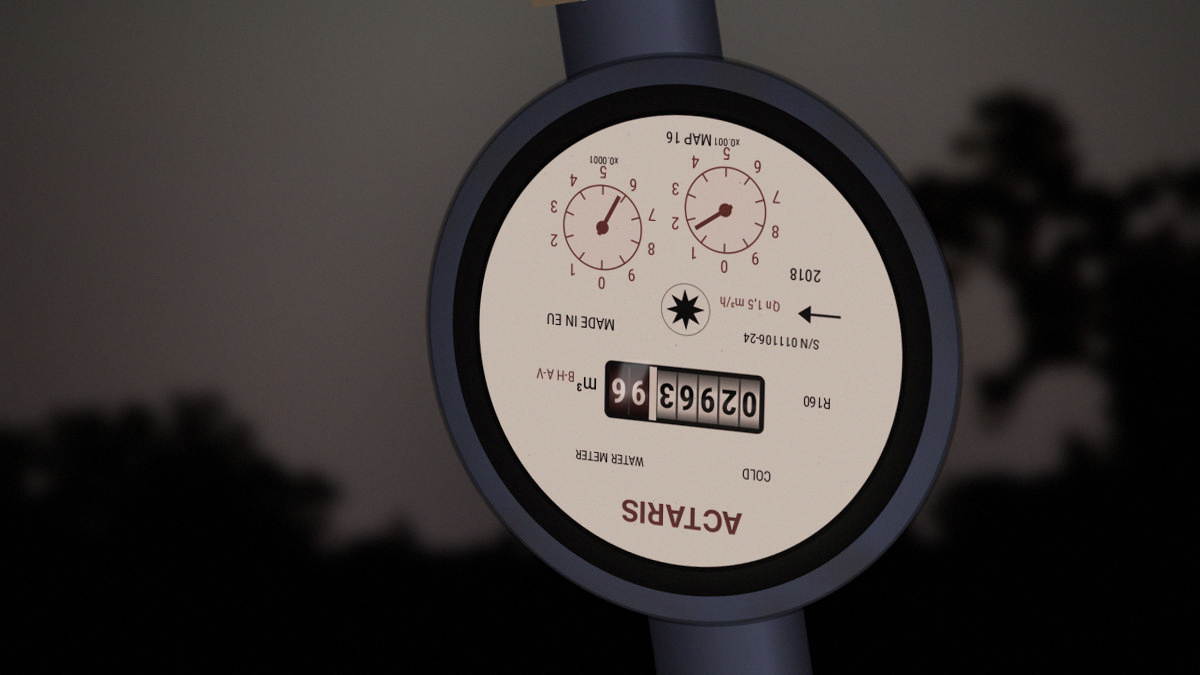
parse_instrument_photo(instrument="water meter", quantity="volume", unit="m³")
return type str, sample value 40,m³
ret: 2963.9615,m³
